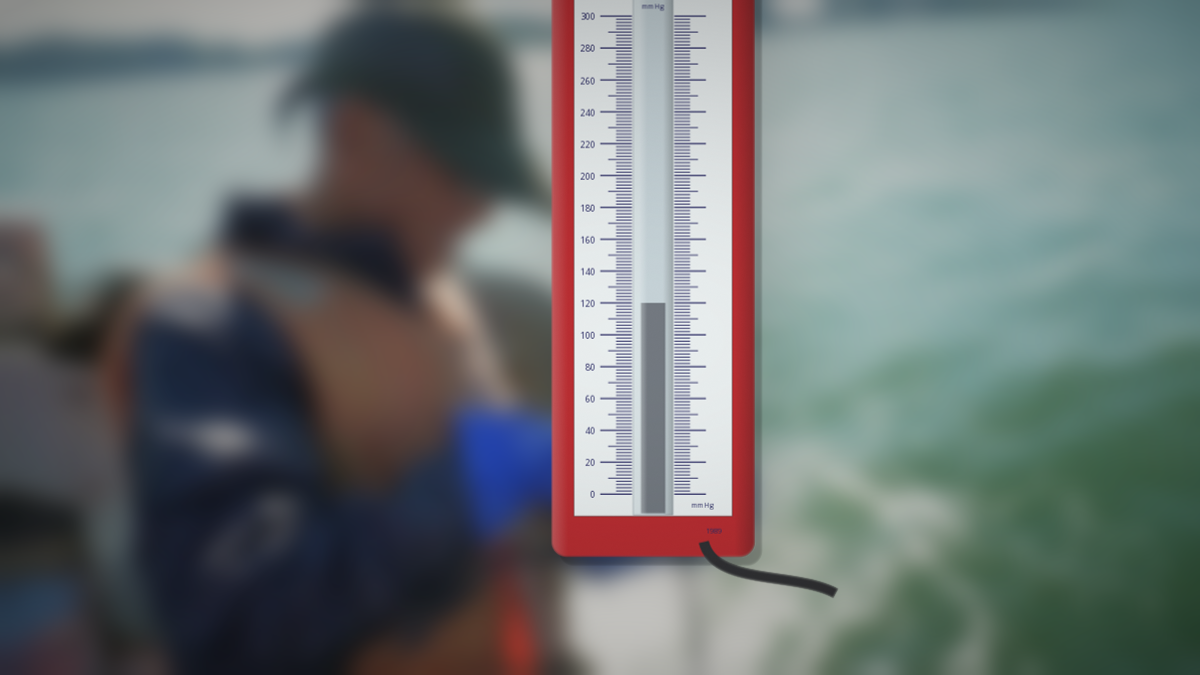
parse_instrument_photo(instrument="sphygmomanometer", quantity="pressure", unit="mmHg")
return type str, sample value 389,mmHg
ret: 120,mmHg
